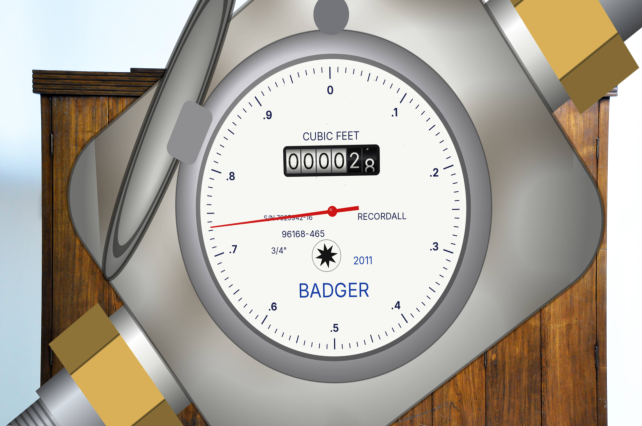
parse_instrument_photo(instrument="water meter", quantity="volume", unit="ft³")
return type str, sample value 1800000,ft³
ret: 27.73,ft³
